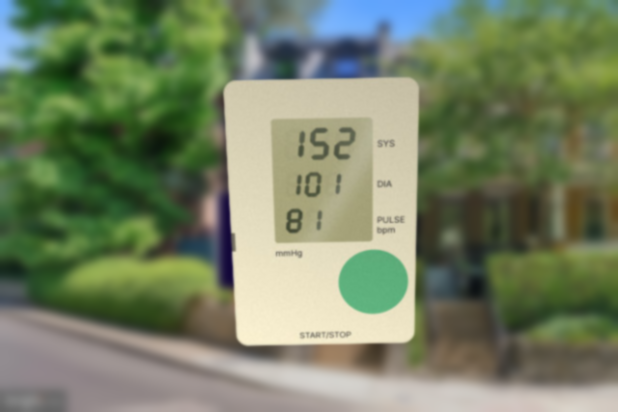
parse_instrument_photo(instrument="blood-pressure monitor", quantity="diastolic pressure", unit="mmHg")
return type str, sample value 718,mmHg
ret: 101,mmHg
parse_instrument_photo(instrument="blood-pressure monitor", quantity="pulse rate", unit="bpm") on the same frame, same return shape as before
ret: 81,bpm
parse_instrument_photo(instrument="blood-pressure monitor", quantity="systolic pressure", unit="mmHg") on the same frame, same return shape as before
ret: 152,mmHg
